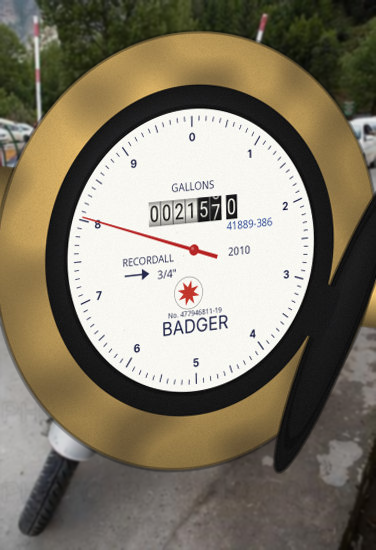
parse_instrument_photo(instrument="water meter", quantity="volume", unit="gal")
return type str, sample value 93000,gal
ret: 21568.0,gal
